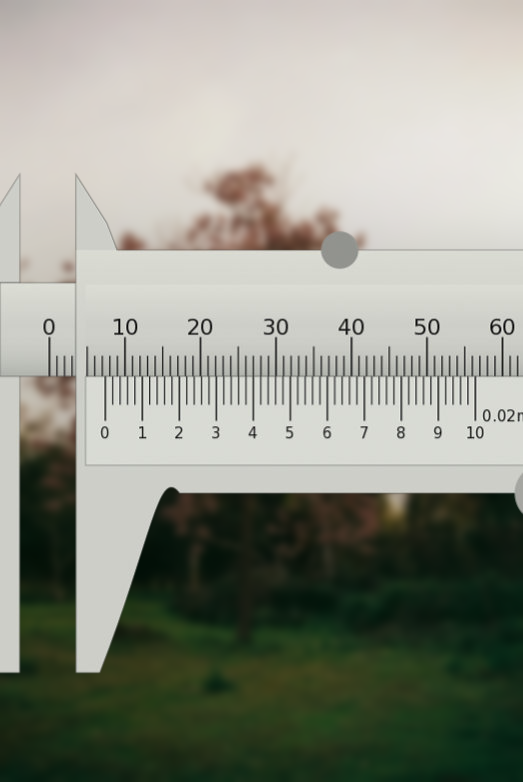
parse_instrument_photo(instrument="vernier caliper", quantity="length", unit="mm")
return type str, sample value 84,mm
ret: 7.4,mm
